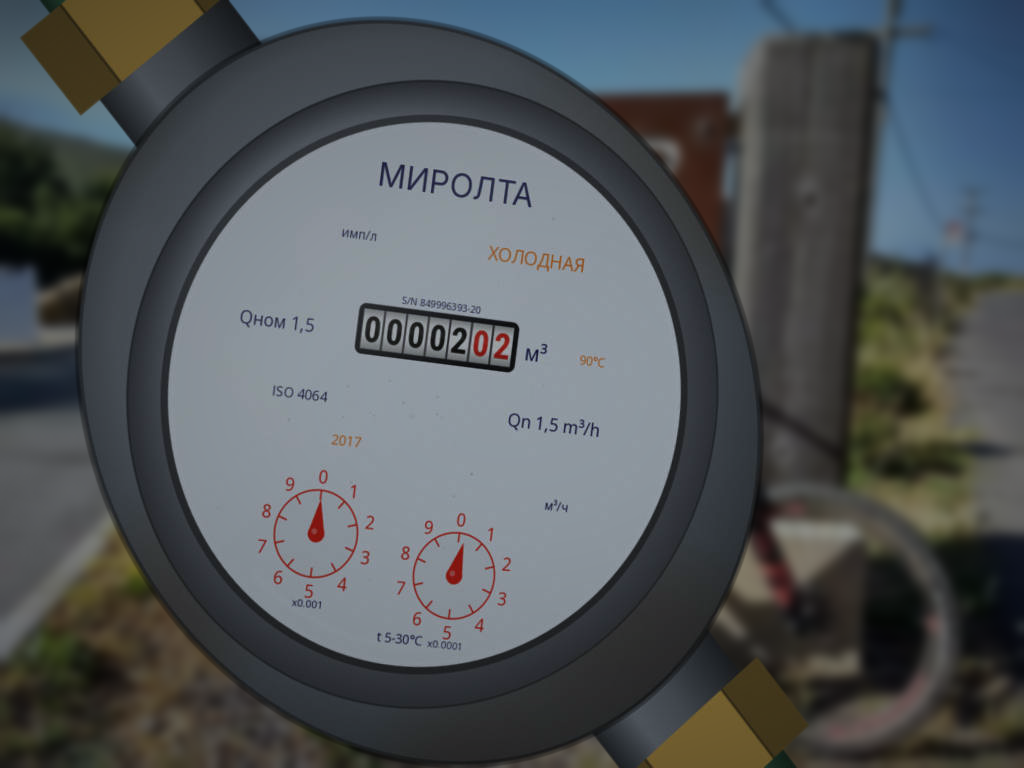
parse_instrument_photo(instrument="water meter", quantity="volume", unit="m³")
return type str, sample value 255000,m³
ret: 2.0200,m³
